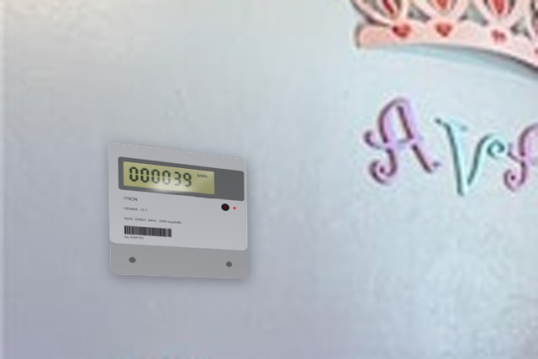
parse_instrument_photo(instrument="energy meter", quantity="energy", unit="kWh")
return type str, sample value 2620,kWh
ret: 39,kWh
